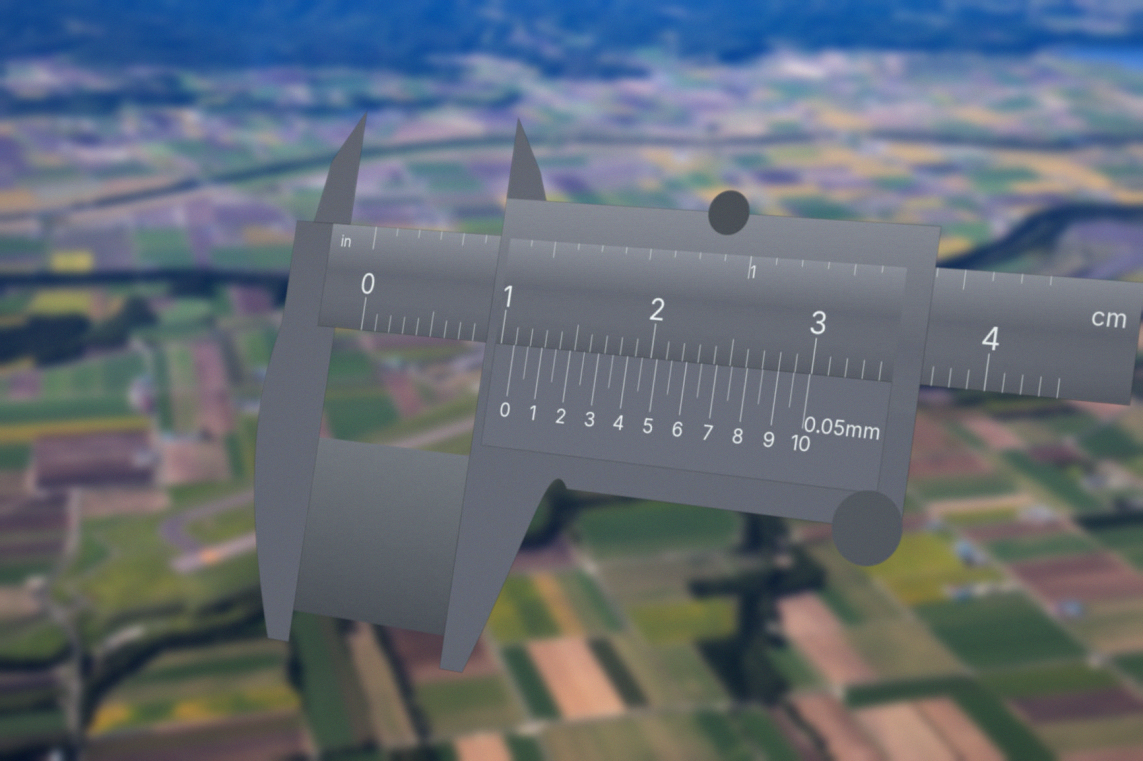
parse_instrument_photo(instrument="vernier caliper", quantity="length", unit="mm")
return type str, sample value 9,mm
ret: 10.9,mm
